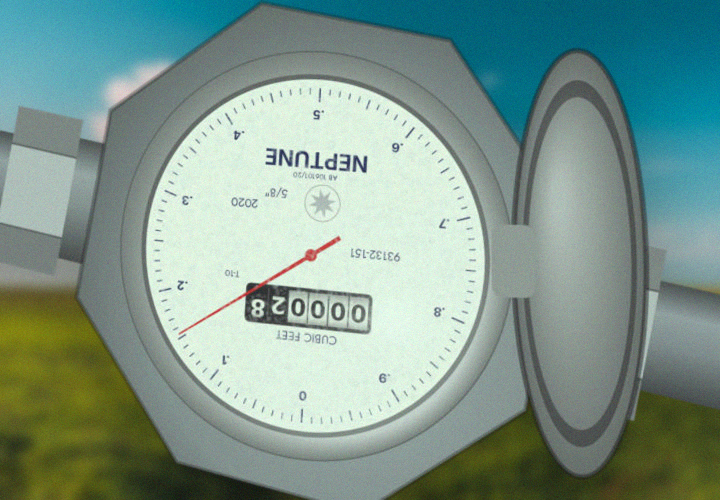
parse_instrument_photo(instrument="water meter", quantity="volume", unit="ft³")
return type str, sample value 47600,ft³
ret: 28.15,ft³
